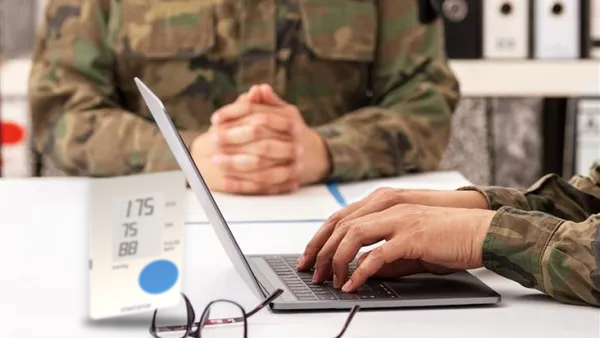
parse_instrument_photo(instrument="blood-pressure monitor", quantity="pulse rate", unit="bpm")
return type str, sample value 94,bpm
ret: 88,bpm
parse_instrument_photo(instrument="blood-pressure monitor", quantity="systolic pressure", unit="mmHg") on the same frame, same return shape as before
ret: 175,mmHg
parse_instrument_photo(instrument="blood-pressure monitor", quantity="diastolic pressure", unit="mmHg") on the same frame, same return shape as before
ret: 75,mmHg
